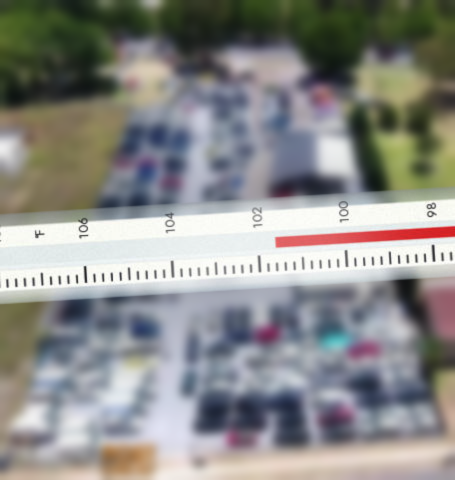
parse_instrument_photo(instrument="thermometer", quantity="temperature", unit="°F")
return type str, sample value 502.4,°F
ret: 101.6,°F
